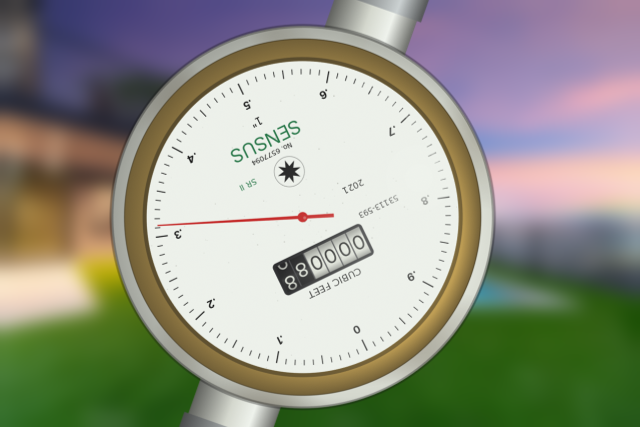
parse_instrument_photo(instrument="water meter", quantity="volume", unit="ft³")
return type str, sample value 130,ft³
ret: 88.31,ft³
